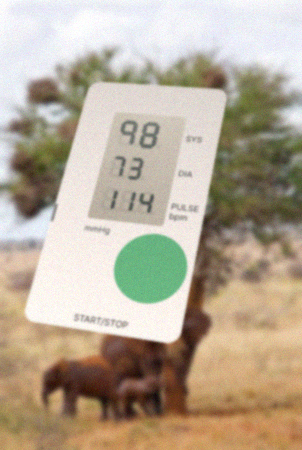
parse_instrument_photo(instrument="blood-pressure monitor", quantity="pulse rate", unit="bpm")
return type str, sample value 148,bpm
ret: 114,bpm
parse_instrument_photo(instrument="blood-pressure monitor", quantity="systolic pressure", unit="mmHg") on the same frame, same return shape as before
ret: 98,mmHg
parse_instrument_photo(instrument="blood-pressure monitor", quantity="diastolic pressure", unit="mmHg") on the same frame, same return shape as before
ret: 73,mmHg
